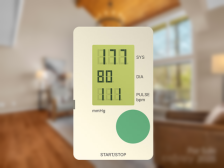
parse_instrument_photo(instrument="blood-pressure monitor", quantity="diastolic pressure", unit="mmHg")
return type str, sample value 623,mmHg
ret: 80,mmHg
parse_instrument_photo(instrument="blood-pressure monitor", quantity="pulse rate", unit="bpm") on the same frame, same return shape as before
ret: 111,bpm
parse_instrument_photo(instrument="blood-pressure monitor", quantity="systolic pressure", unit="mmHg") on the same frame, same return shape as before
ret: 177,mmHg
